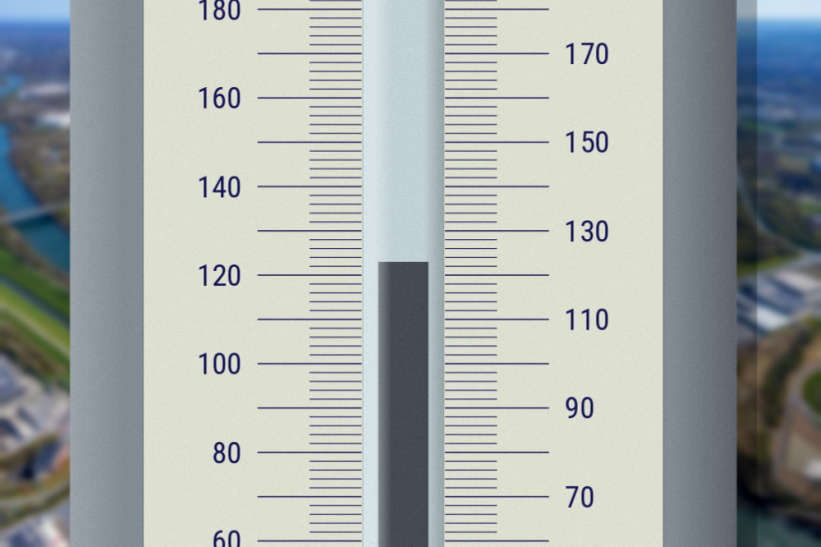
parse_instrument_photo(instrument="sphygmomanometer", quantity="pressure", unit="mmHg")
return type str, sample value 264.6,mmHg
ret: 123,mmHg
